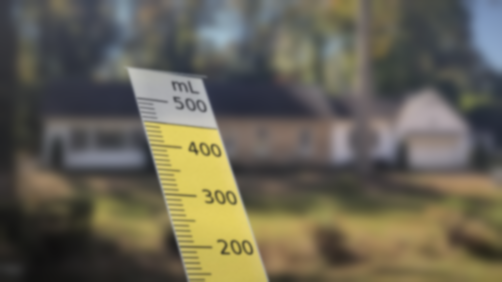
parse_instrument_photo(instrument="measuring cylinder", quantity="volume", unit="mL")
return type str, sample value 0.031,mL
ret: 450,mL
